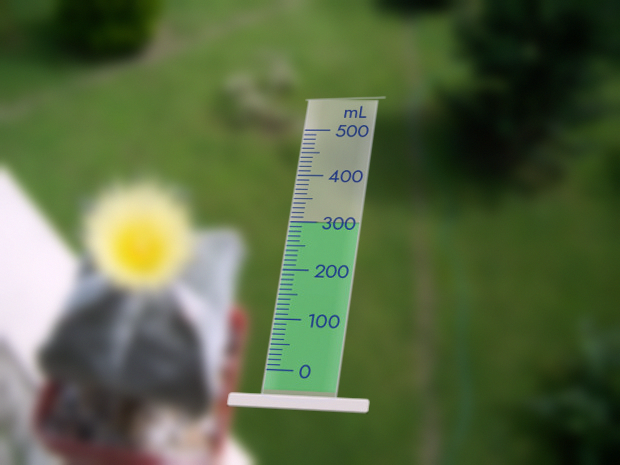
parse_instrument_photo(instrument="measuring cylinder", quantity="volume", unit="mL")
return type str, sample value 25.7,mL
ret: 300,mL
